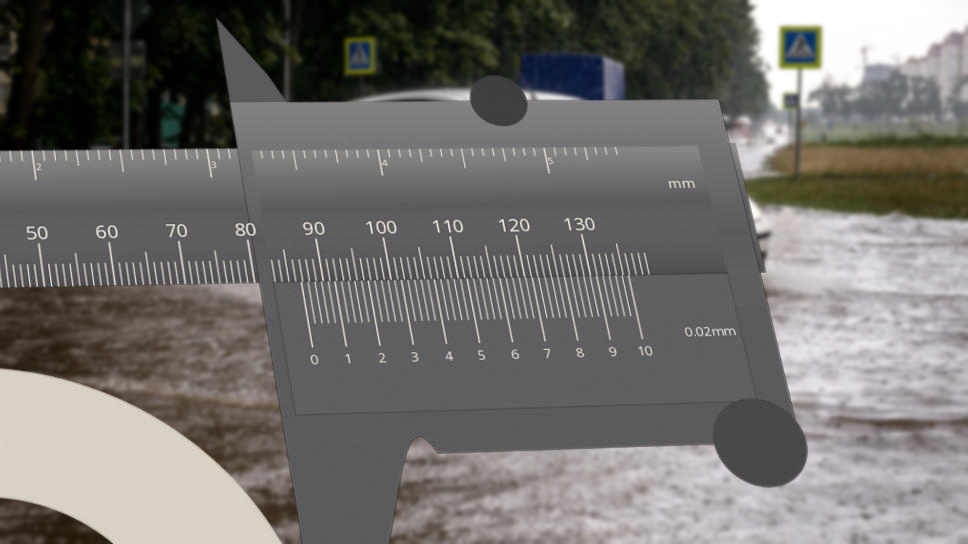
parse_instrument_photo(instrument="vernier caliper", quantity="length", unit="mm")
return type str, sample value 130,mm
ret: 86.8,mm
